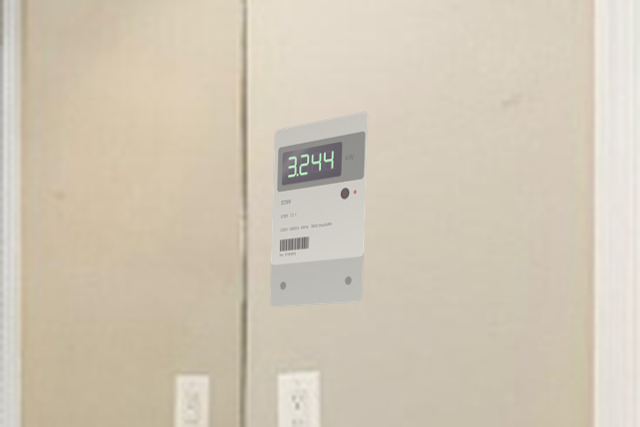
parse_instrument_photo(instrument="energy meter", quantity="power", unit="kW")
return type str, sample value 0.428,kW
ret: 3.244,kW
